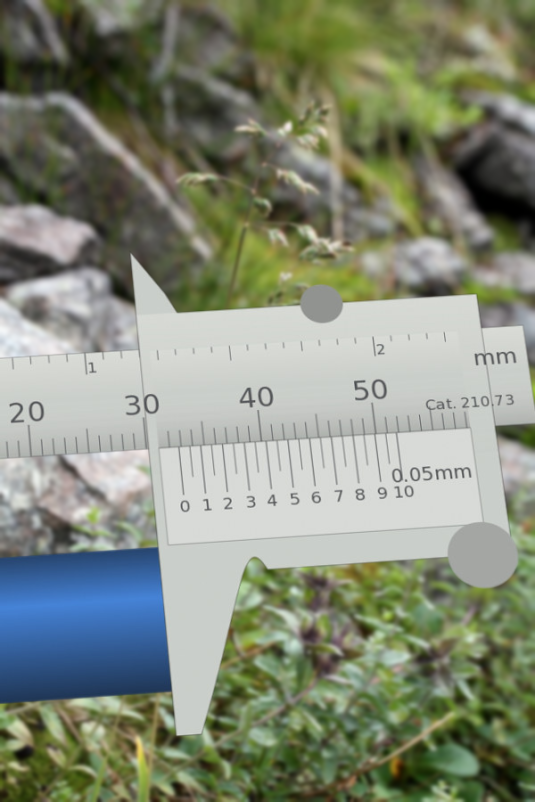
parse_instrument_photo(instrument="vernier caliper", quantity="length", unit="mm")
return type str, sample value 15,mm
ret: 32.8,mm
